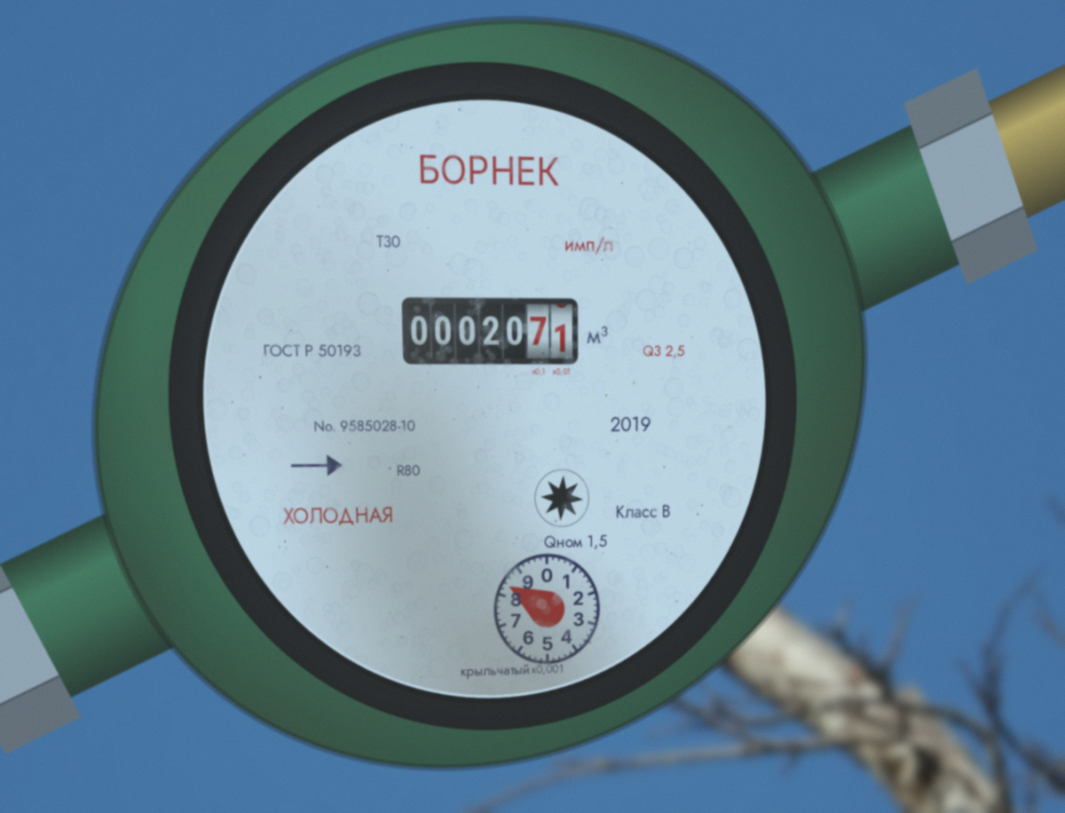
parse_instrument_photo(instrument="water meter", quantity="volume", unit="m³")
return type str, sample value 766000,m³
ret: 20.708,m³
